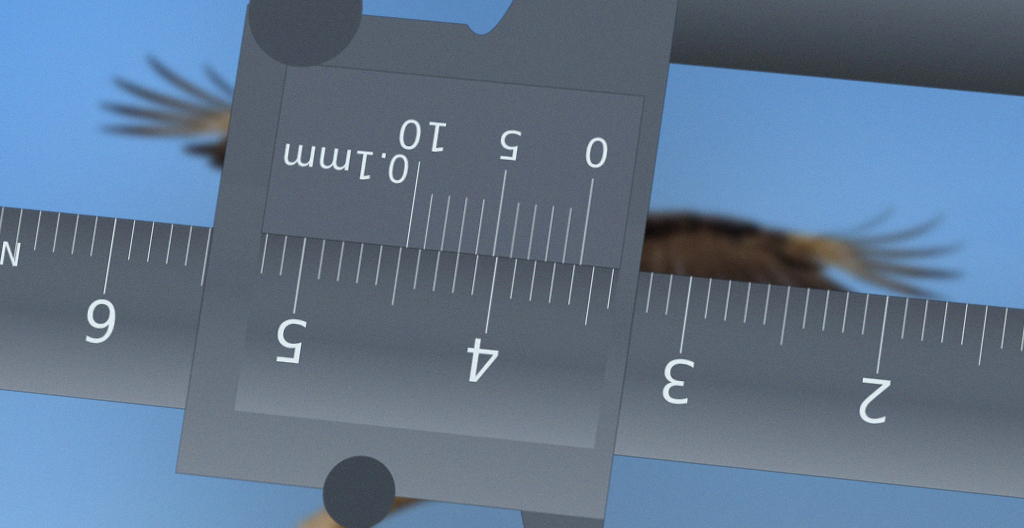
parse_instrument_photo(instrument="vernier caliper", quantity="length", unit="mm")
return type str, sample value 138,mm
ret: 35.7,mm
